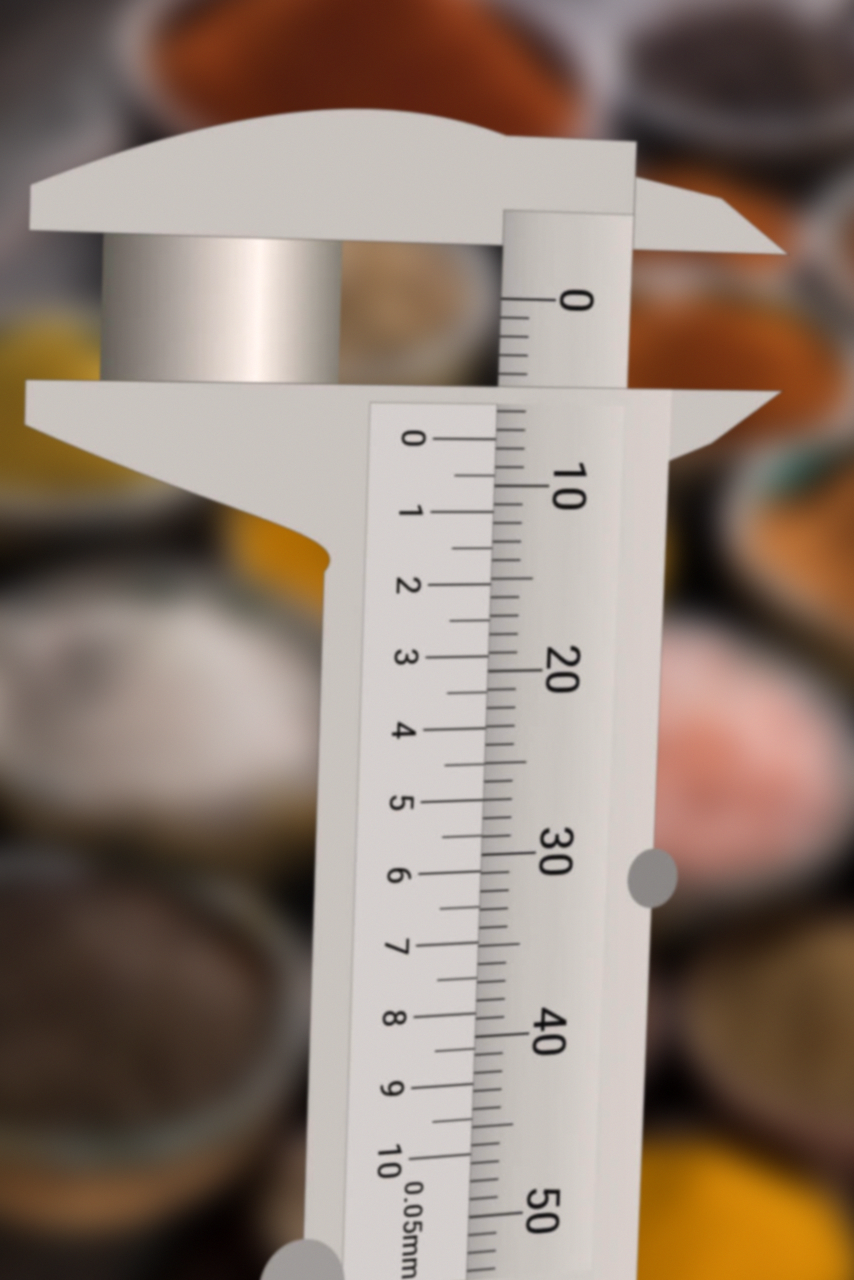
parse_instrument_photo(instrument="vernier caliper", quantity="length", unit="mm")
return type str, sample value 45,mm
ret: 7.5,mm
